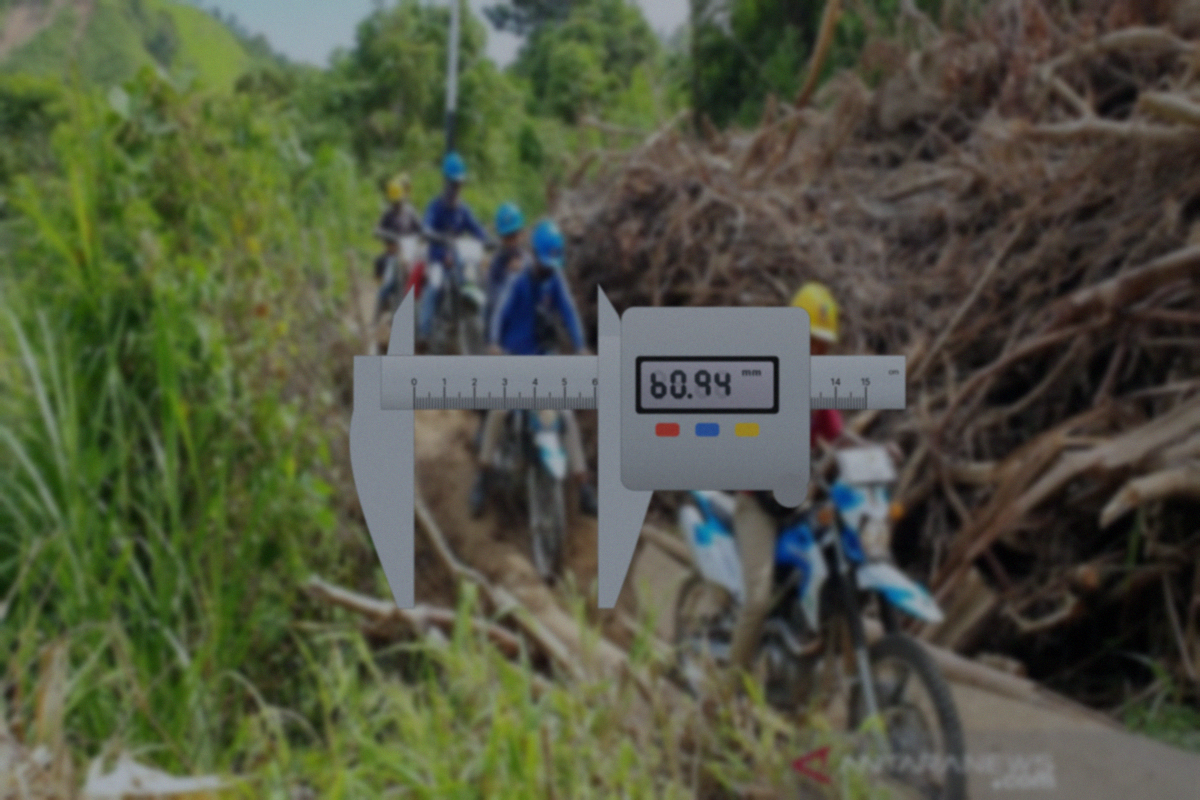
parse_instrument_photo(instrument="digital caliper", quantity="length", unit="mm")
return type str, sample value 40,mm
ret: 60.94,mm
